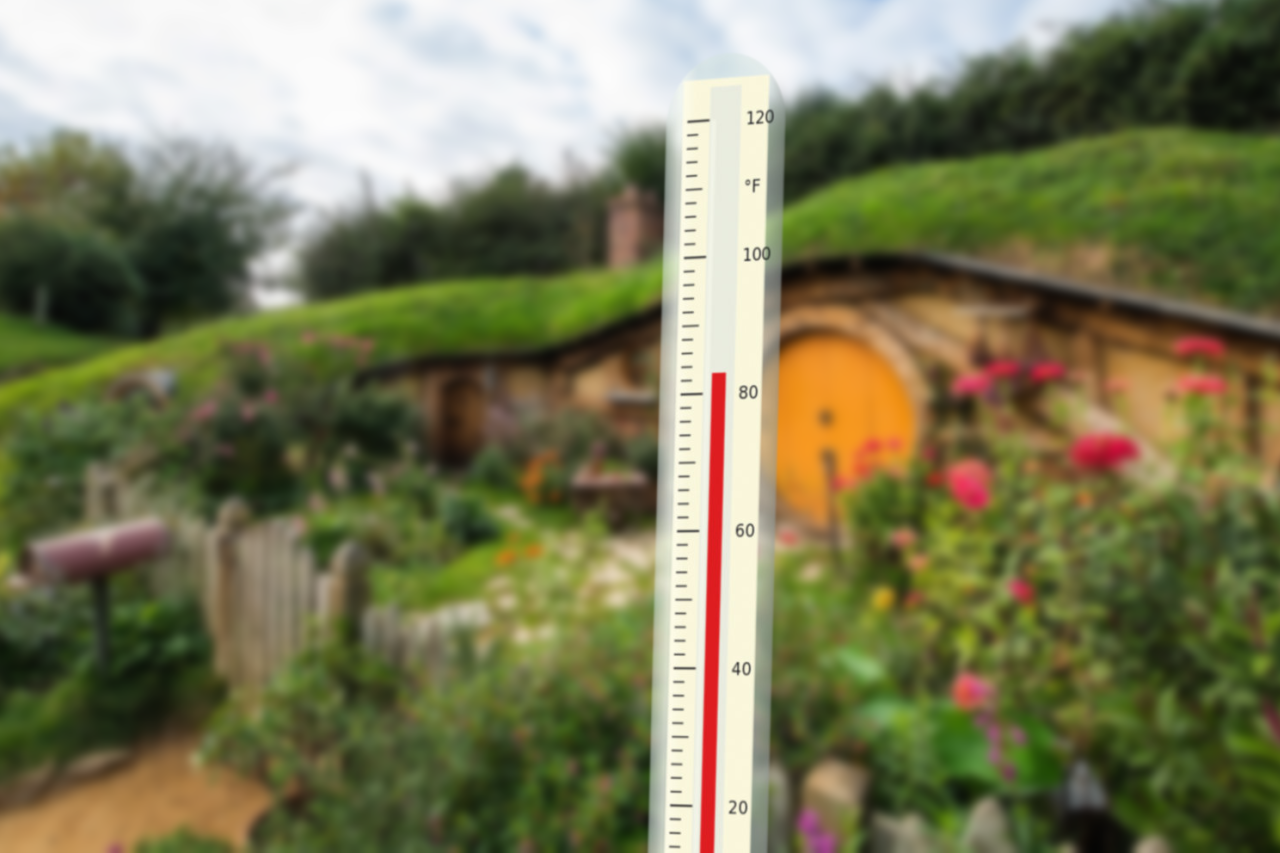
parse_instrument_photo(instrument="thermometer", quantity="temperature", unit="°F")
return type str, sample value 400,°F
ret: 83,°F
